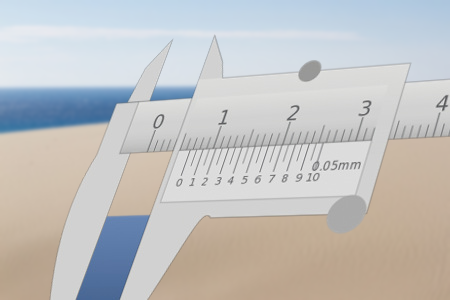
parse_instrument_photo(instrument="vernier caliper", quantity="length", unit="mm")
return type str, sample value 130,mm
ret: 6.6,mm
